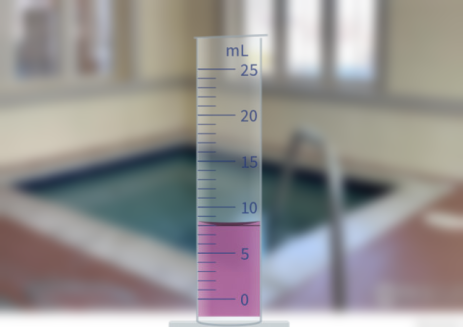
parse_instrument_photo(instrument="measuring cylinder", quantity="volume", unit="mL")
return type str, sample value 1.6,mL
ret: 8,mL
